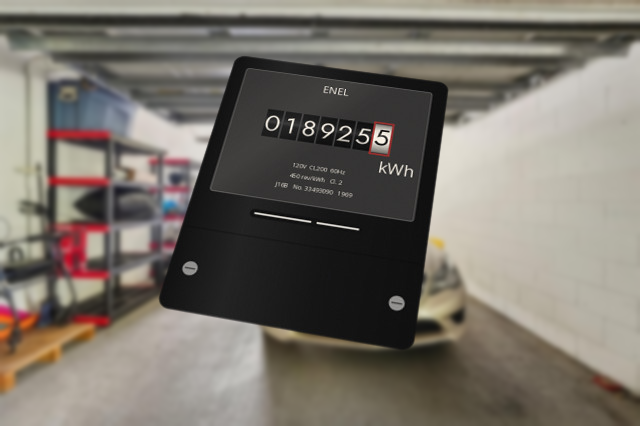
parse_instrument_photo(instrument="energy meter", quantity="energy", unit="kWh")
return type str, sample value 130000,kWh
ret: 18925.5,kWh
